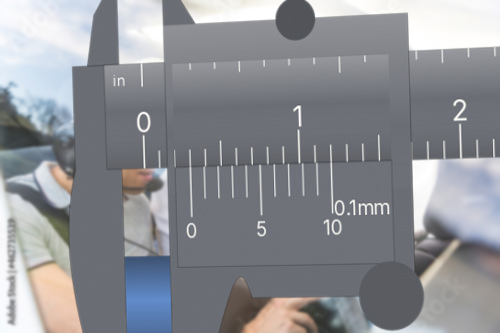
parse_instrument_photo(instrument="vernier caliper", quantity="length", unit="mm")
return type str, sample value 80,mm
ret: 3.0,mm
